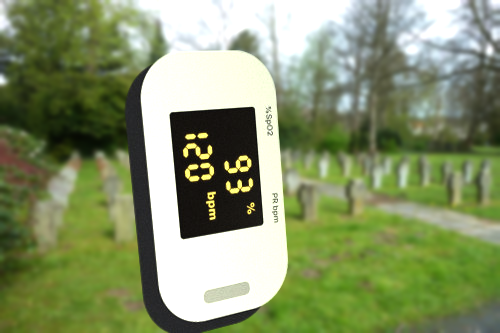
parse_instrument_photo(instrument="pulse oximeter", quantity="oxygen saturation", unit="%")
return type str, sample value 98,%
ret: 93,%
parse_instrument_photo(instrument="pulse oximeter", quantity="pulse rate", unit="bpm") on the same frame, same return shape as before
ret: 120,bpm
